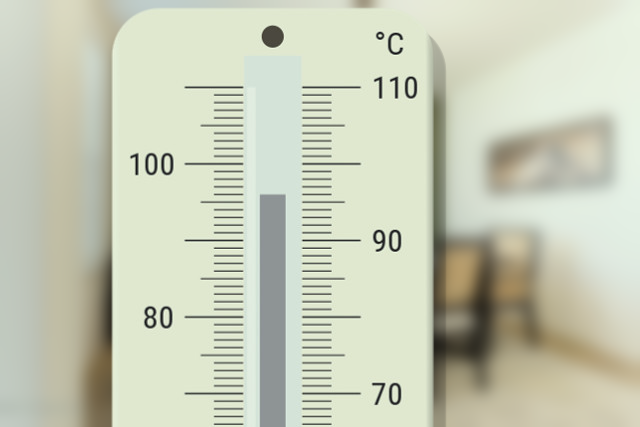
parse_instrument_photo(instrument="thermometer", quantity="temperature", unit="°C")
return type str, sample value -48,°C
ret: 96,°C
